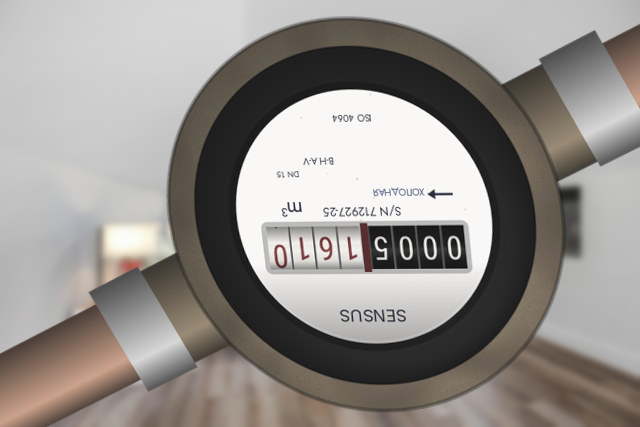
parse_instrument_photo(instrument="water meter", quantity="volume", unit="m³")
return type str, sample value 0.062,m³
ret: 5.1610,m³
